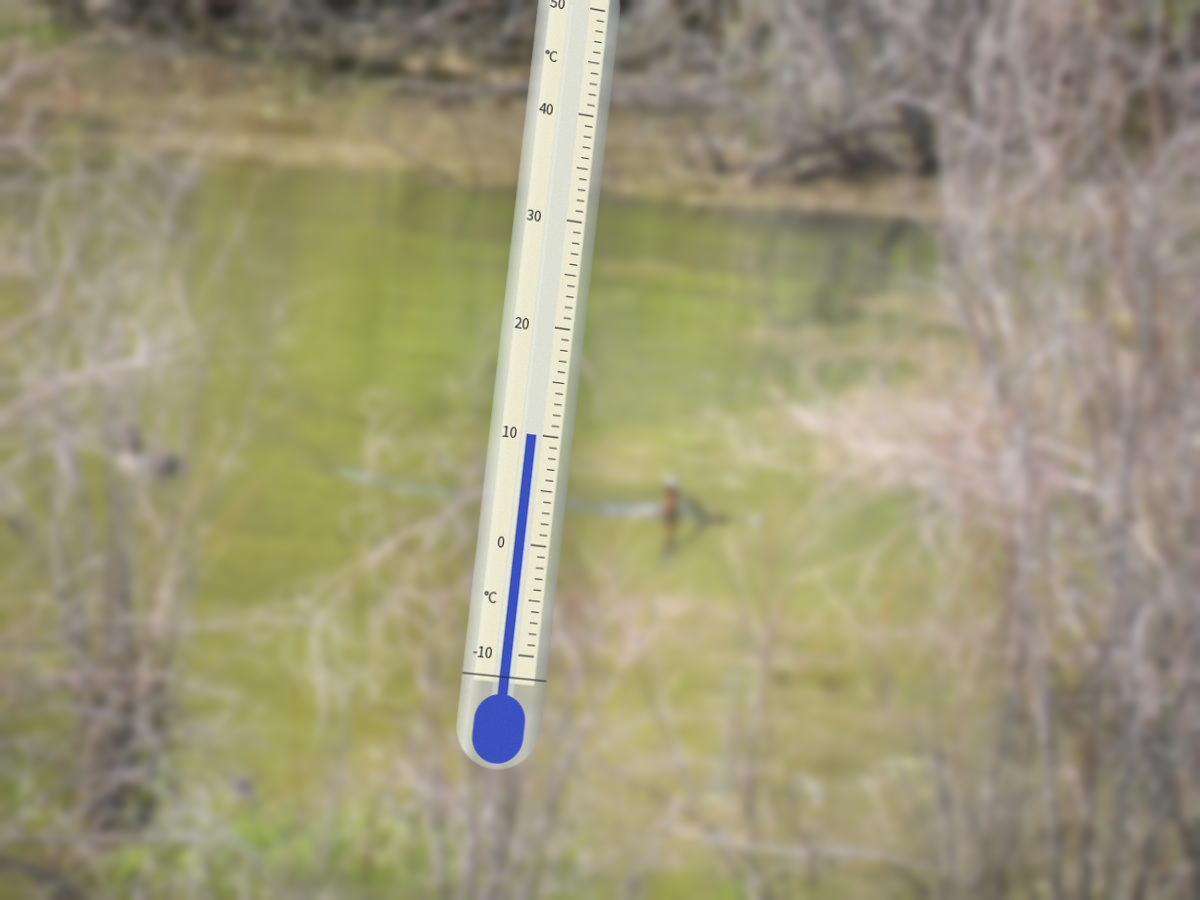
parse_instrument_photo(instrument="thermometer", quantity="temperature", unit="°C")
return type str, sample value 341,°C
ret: 10,°C
